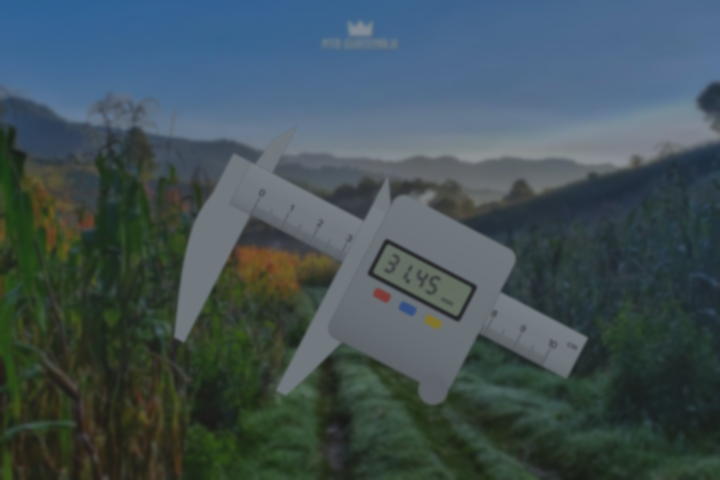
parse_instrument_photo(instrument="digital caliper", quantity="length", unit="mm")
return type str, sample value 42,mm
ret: 31.45,mm
